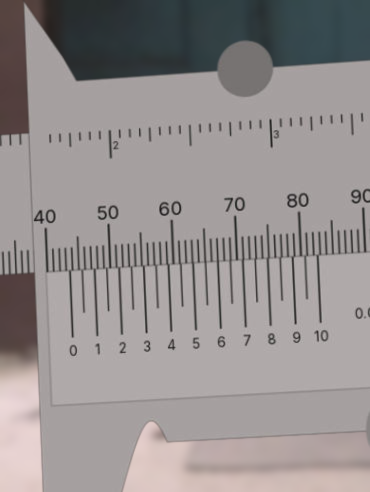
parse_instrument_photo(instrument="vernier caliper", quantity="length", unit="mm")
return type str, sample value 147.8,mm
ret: 43.6,mm
